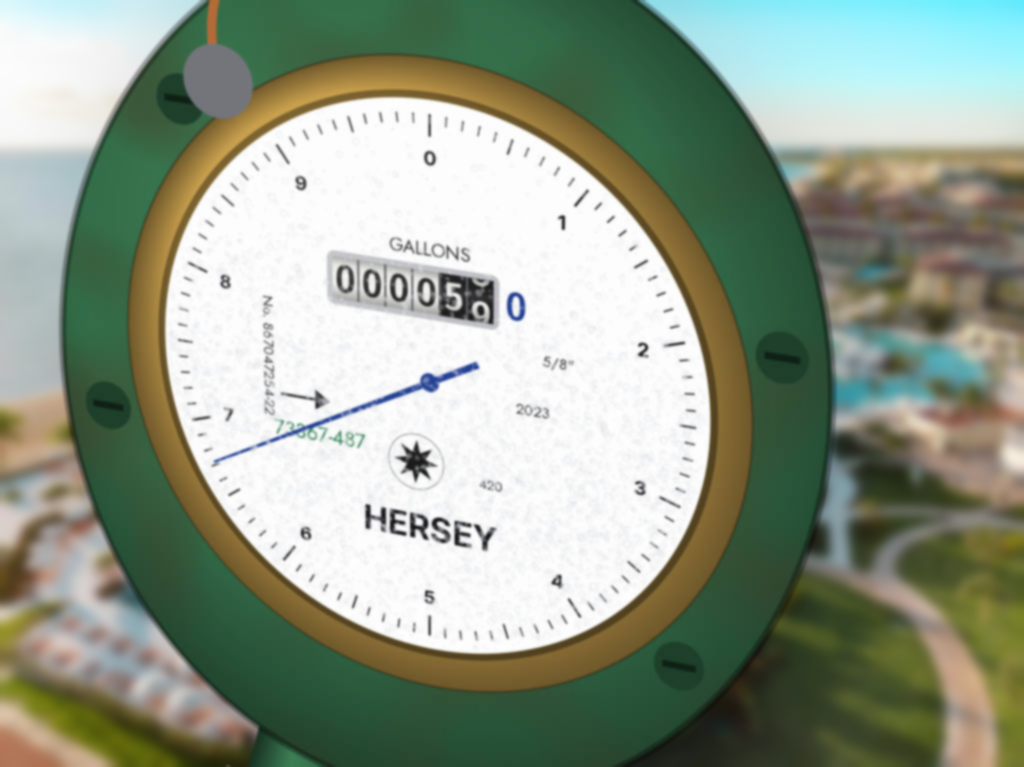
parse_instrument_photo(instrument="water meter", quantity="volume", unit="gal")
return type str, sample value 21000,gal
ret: 586.7,gal
